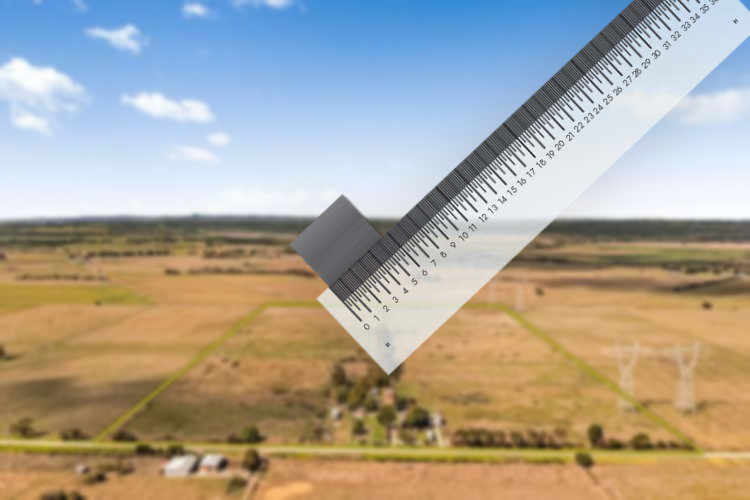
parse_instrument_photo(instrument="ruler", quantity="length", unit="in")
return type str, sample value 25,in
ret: 5.5,in
